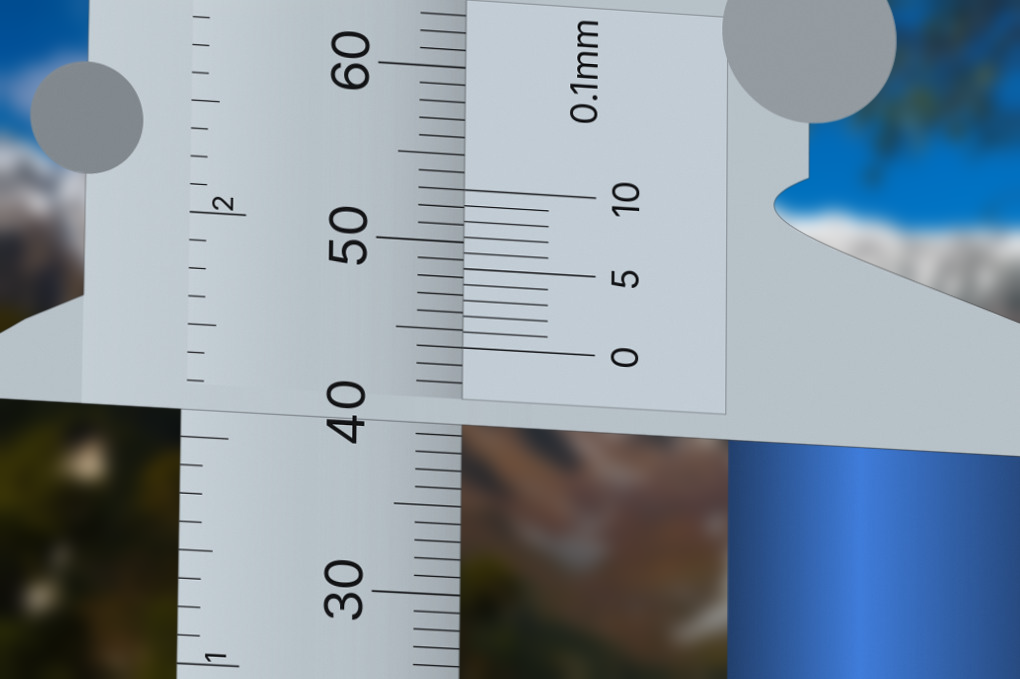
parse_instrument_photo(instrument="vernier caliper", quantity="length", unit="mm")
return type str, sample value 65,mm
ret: 44.0,mm
